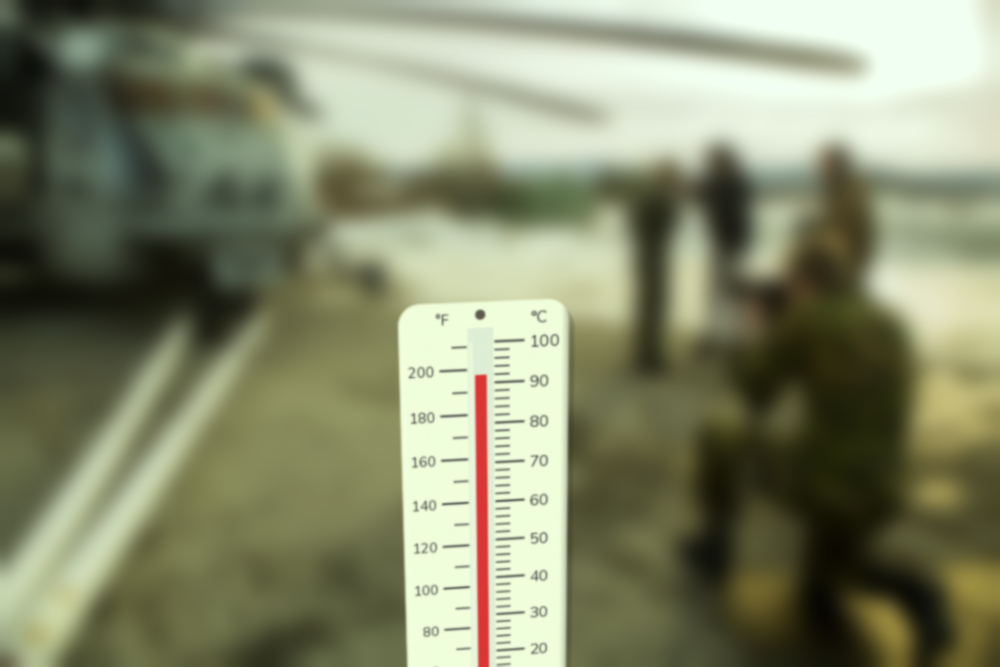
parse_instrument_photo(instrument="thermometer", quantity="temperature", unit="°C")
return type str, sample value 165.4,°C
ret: 92,°C
